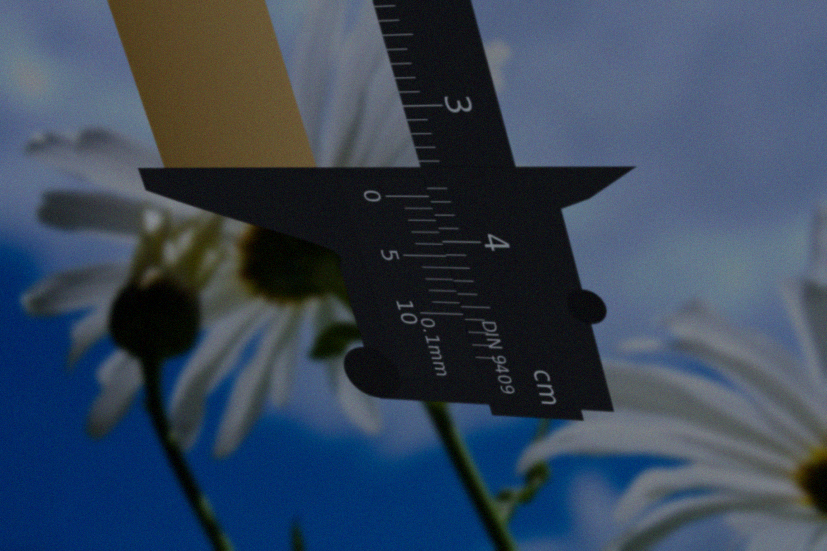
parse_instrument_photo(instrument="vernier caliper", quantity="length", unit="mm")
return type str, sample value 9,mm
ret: 36.6,mm
